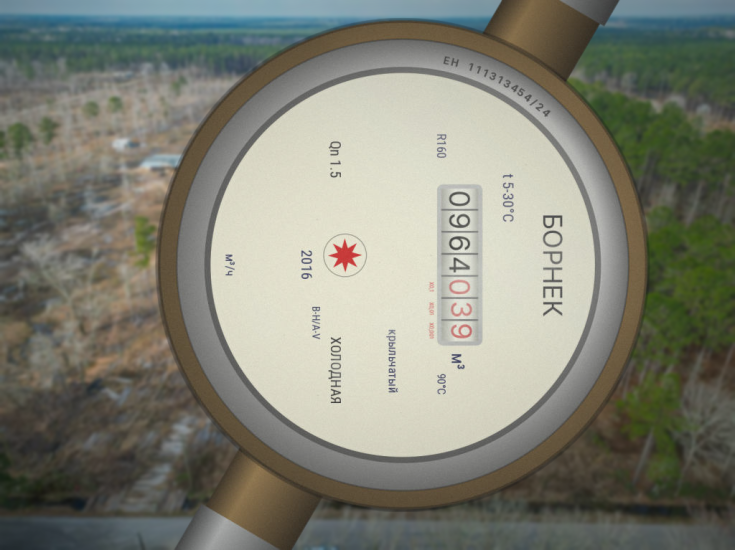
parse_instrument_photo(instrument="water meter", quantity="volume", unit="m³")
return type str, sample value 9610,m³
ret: 964.039,m³
